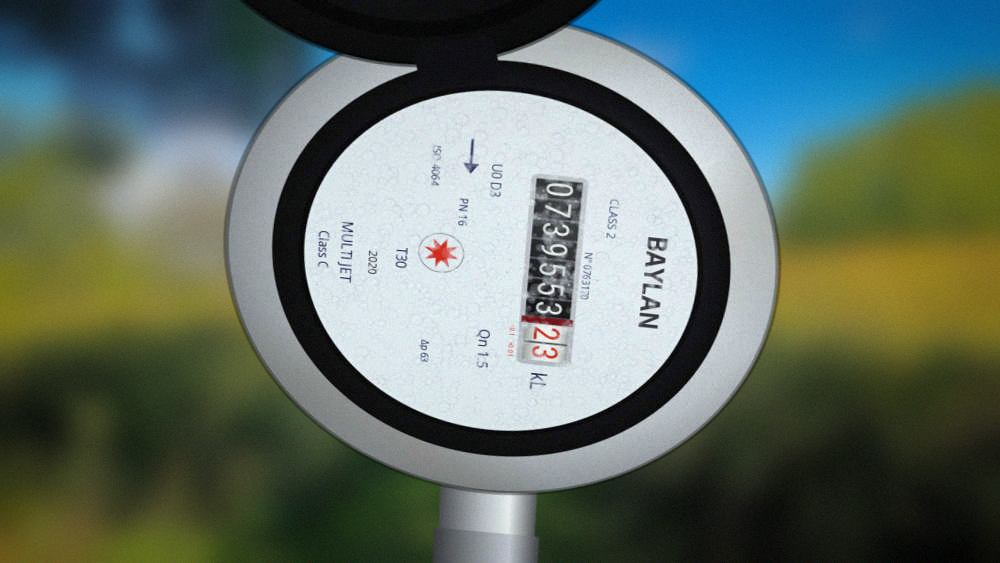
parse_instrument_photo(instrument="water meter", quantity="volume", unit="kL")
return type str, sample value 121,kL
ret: 739553.23,kL
